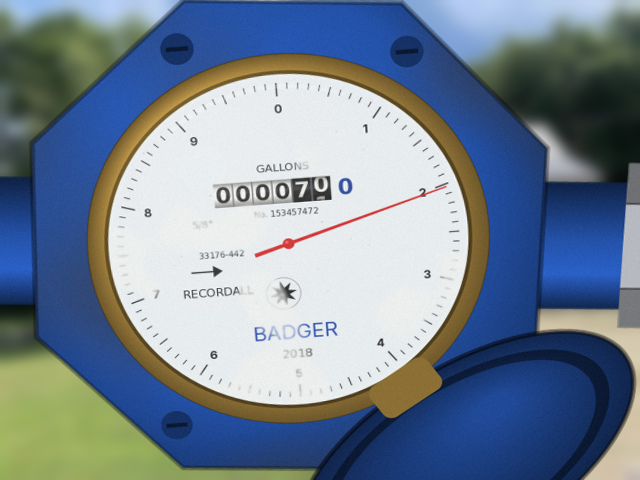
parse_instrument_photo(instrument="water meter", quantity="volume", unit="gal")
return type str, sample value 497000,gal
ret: 702.0,gal
